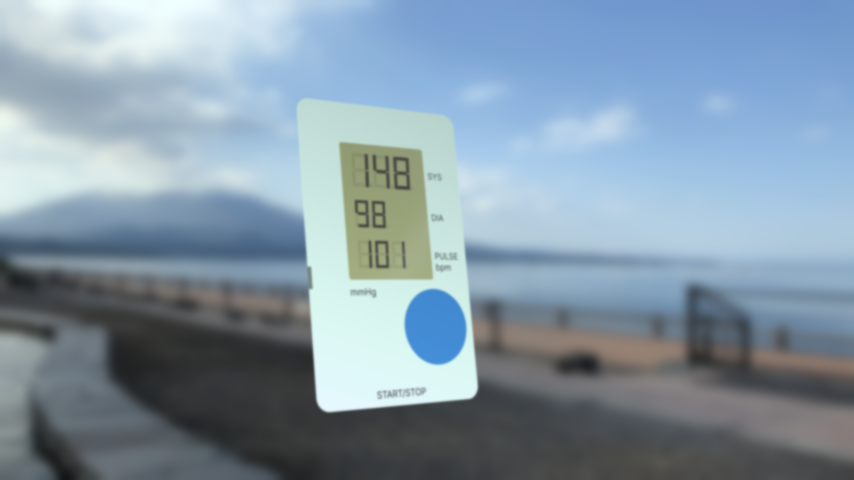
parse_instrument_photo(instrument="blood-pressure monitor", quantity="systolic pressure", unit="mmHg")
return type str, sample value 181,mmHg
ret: 148,mmHg
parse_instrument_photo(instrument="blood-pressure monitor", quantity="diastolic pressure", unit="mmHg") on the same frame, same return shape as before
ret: 98,mmHg
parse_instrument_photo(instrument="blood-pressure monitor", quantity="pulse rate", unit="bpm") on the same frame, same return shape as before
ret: 101,bpm
